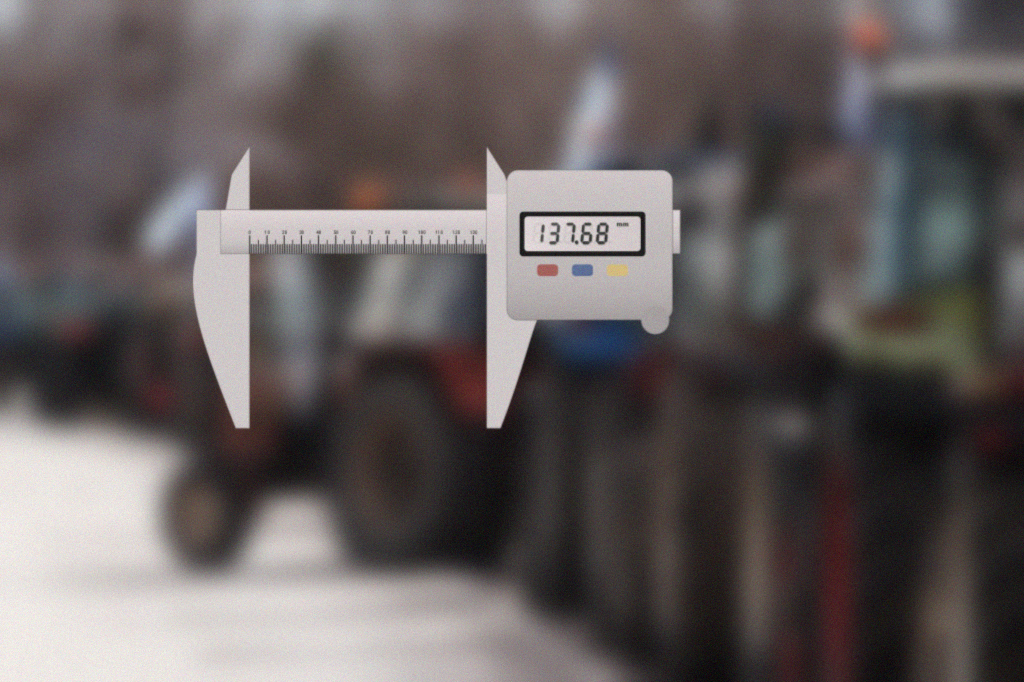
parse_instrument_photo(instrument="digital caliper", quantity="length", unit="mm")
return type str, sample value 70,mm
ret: 137.68,mm
